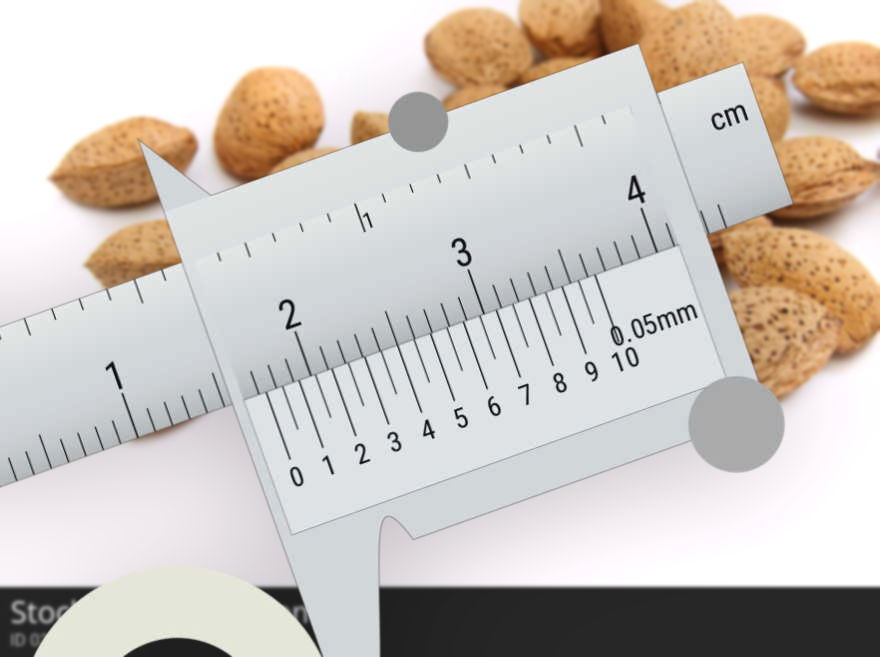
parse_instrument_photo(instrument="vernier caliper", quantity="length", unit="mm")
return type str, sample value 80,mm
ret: 17.4,mm
